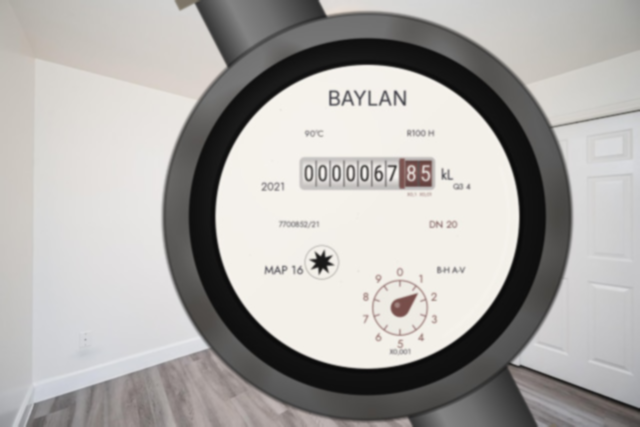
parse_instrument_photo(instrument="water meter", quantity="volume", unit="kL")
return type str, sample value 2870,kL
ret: 67.851,kL
